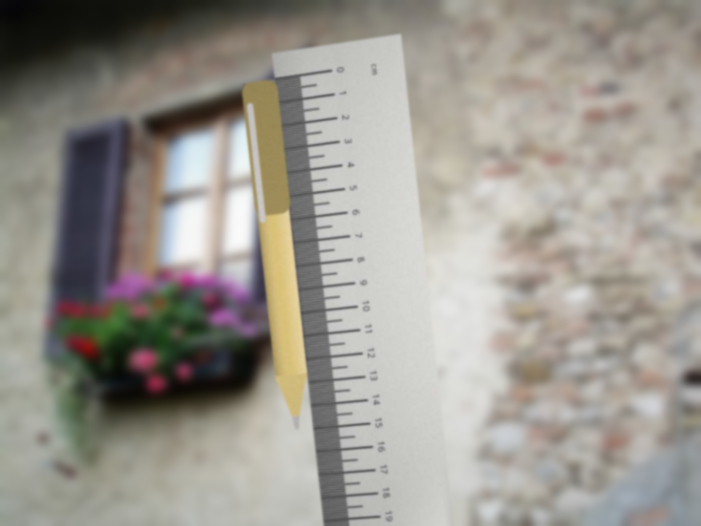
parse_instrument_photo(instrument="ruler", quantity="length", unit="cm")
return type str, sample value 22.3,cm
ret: 15,cm
